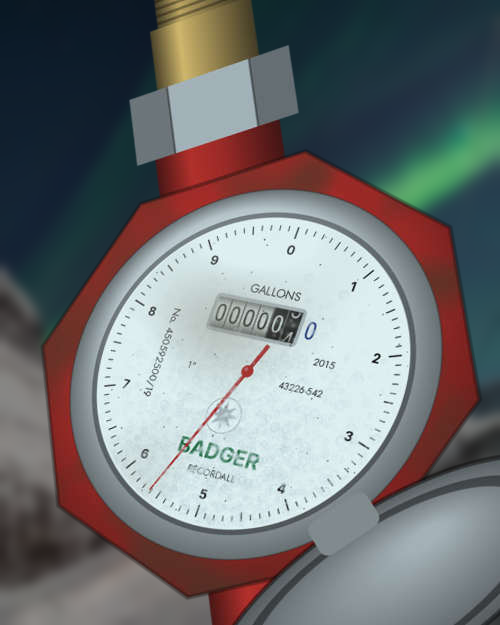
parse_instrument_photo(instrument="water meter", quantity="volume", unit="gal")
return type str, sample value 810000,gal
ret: 35.6,gal
